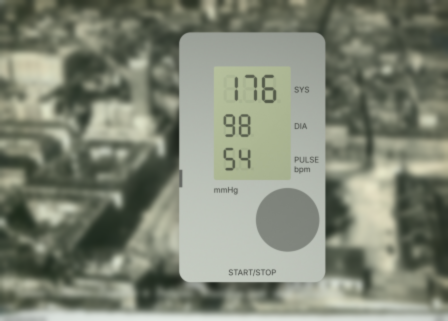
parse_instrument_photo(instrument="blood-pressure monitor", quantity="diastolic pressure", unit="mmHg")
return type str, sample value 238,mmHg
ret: 98,mmHg
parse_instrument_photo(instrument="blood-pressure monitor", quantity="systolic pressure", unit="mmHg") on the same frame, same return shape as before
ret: 176,mmHg
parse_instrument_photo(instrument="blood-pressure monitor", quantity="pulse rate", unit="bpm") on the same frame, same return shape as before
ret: 54,bpm
